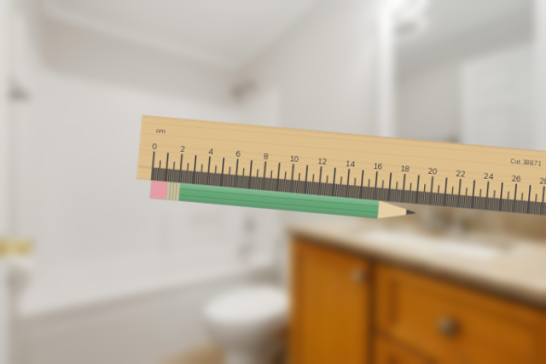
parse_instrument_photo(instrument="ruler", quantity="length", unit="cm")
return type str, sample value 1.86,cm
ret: 19,cm
